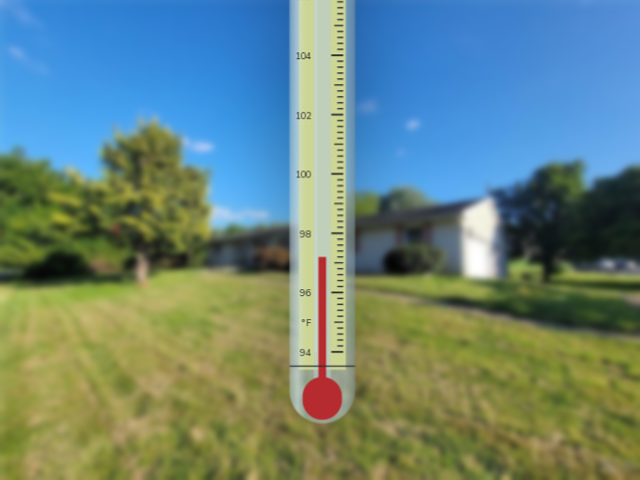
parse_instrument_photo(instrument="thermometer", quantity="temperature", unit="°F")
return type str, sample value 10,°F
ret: 97.2,°F
